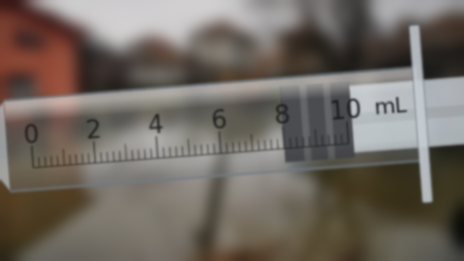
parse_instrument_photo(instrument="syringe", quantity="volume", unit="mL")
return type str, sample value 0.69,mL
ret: 8,mL
